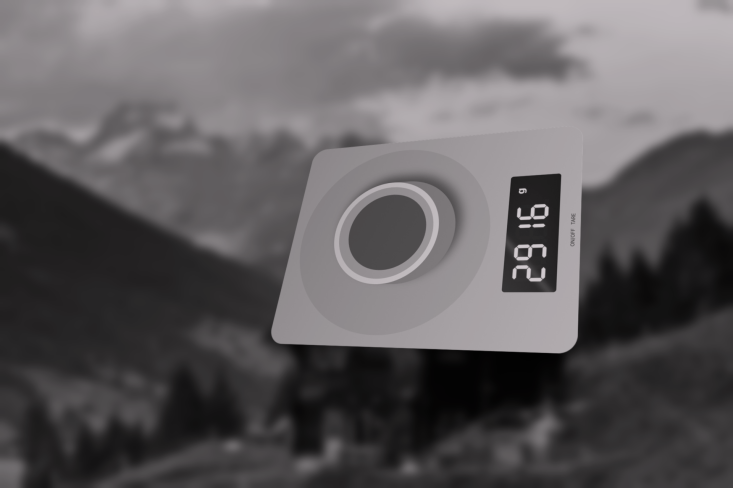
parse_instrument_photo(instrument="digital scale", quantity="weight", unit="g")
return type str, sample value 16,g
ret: 2916,g
